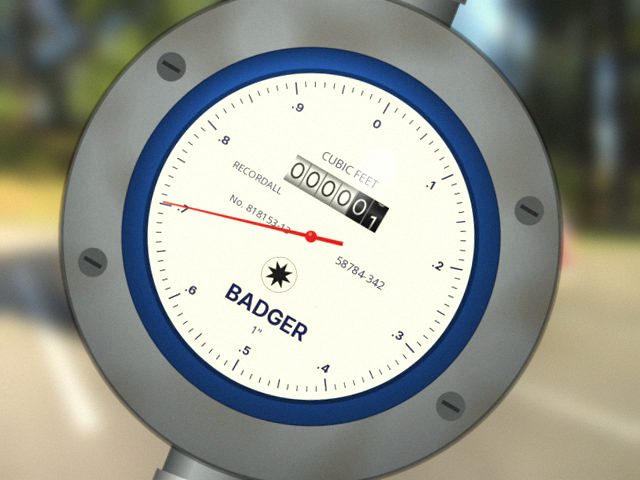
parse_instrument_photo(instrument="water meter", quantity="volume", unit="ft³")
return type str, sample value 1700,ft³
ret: 0.70,ft³
